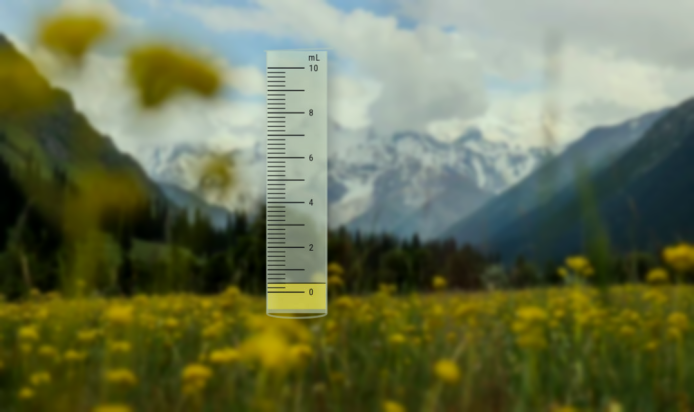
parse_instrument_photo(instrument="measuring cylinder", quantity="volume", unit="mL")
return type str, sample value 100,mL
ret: 0.4,mL
